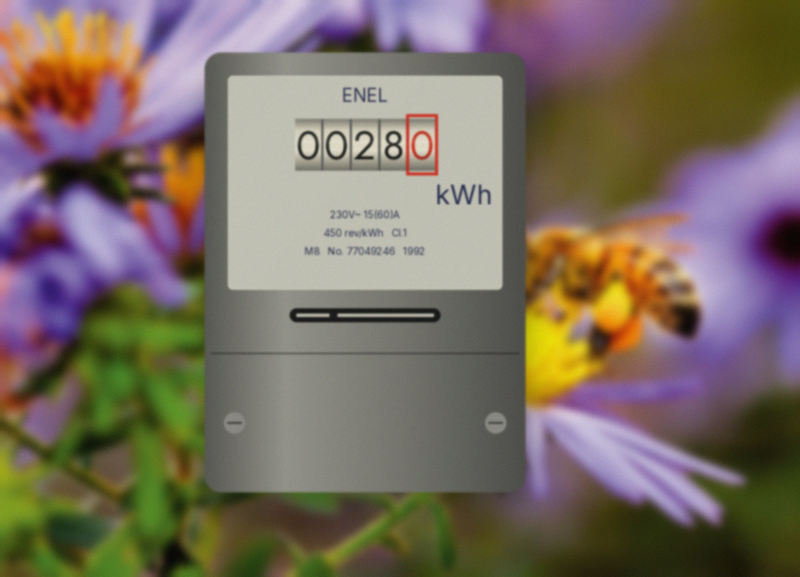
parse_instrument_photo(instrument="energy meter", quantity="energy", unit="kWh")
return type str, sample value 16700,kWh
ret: 28.0,kWh
